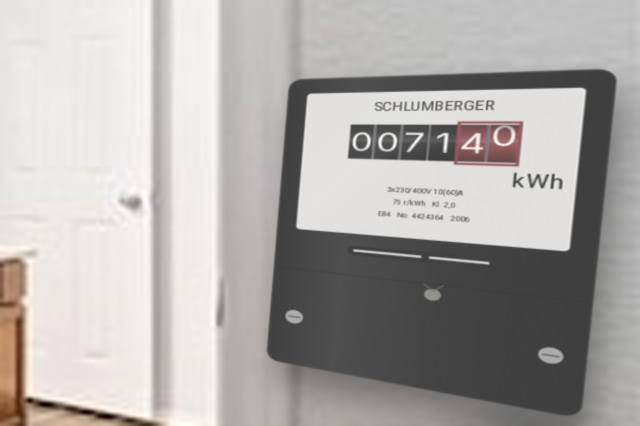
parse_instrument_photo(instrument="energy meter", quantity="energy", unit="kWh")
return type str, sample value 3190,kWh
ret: 71.40,kWh
